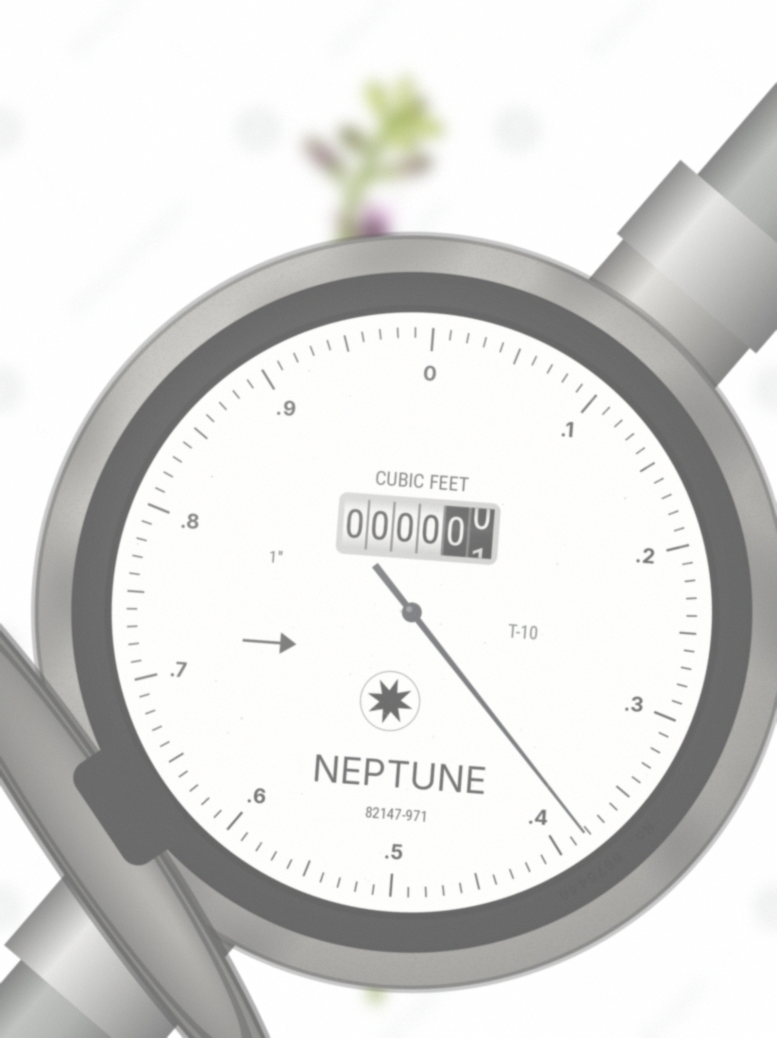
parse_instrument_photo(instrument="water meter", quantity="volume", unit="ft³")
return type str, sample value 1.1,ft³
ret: 0.38,ft³
